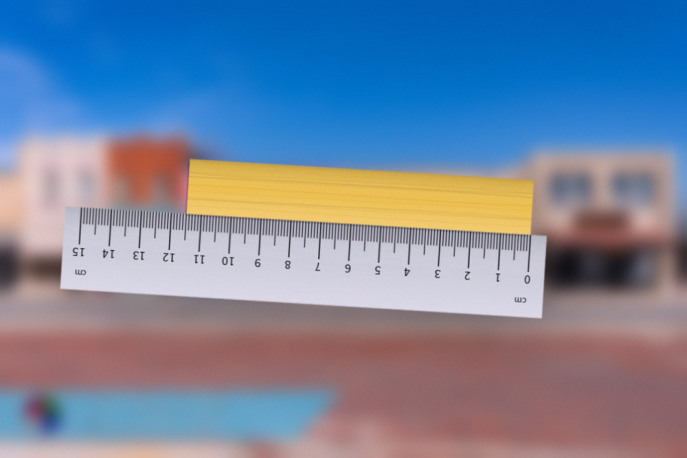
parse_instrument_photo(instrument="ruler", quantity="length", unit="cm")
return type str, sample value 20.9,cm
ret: 11.5,cm
